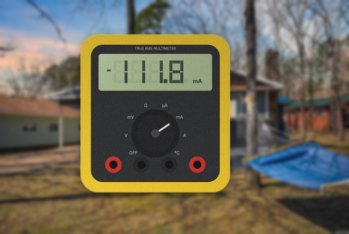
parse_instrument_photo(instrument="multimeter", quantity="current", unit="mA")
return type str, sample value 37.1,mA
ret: -111.8,mA
